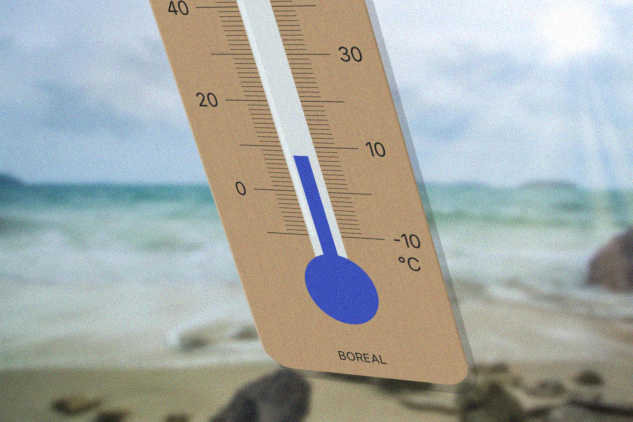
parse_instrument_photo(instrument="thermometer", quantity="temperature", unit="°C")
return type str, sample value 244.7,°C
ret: 8,°C
